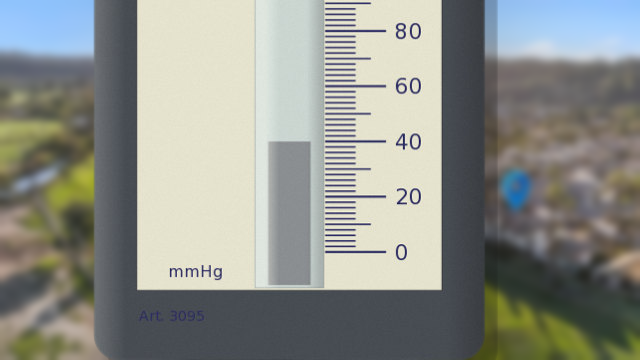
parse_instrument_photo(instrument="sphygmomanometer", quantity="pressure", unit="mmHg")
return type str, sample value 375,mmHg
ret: 40,mmHg
